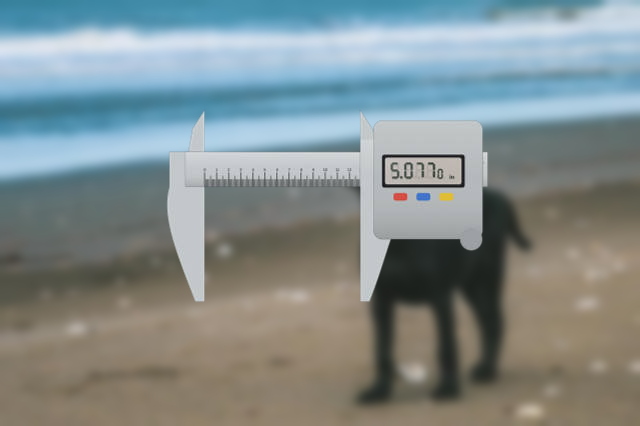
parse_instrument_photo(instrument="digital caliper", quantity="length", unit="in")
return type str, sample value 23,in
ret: 5.0770,in
